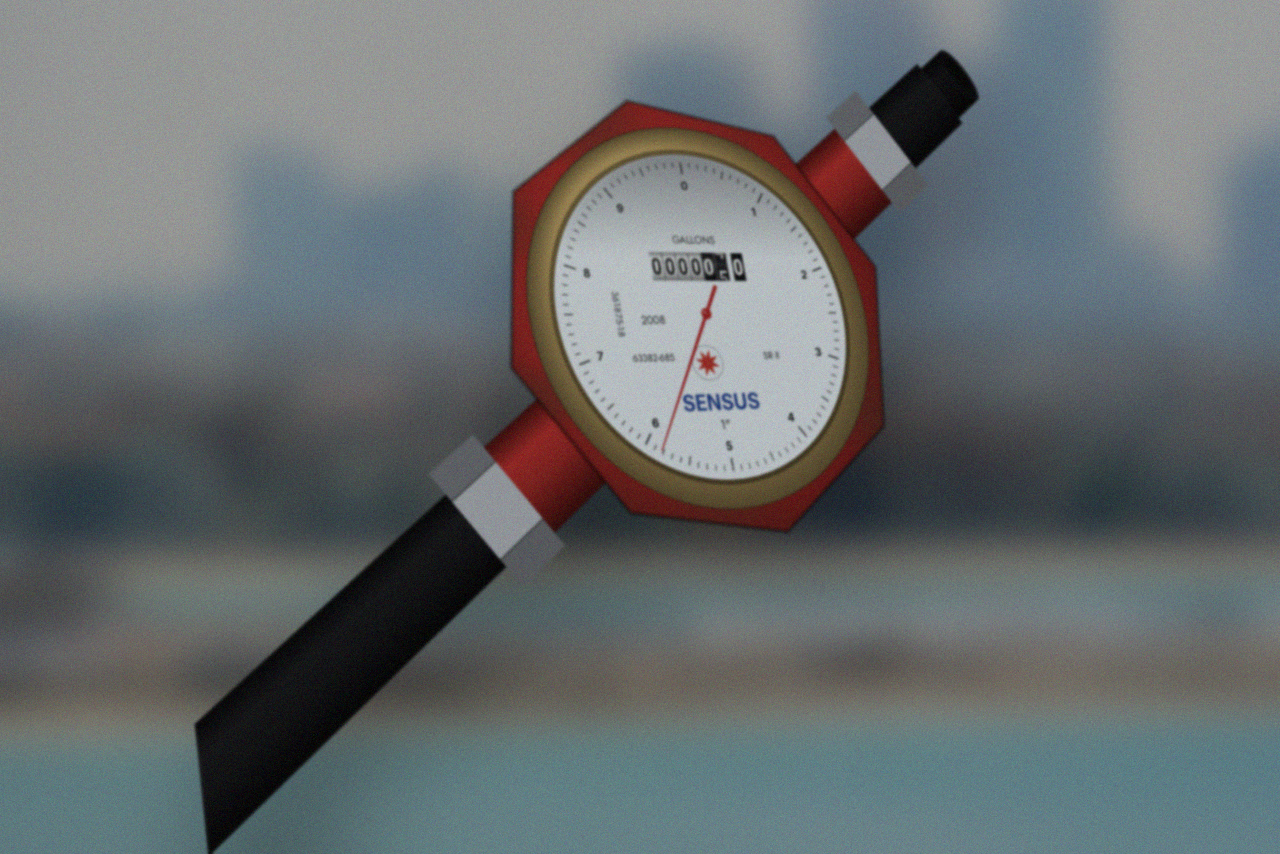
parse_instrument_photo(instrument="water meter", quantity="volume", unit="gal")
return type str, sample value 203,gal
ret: 45.8,gal
